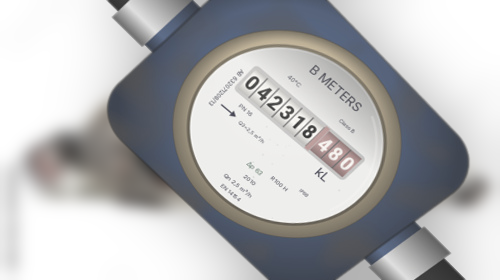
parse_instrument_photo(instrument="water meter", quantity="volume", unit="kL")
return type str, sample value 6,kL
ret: 42318.480,kL
